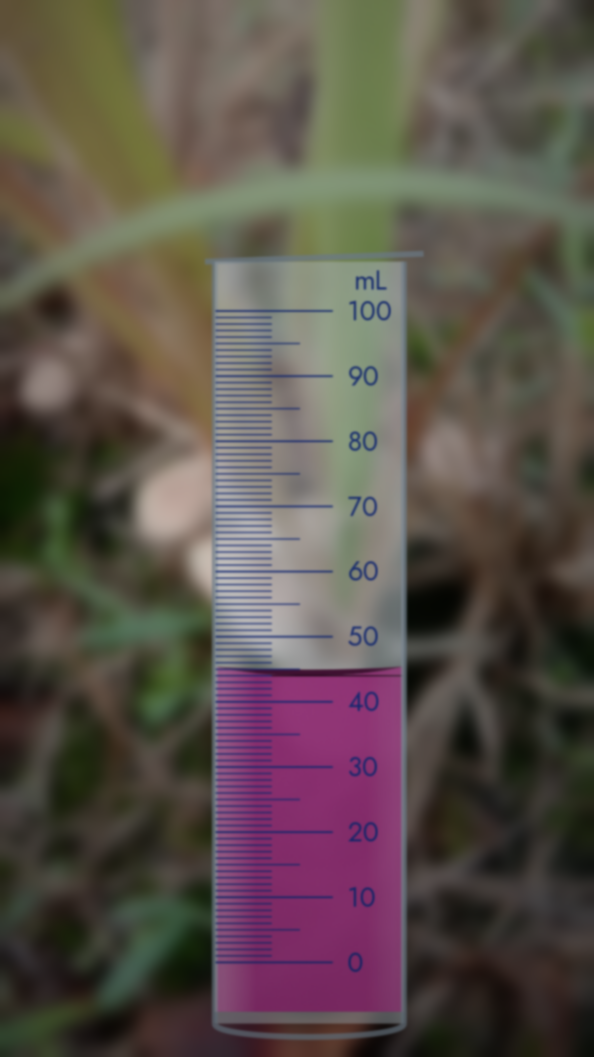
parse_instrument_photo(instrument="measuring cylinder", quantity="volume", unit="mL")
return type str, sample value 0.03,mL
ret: 44,mL
